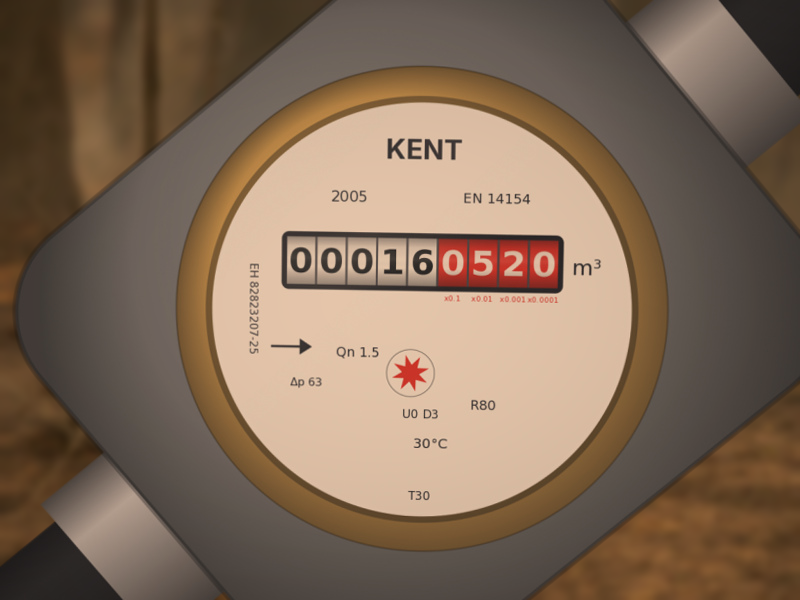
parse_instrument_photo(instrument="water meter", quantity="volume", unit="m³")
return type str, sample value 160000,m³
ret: 16.0520,m³
